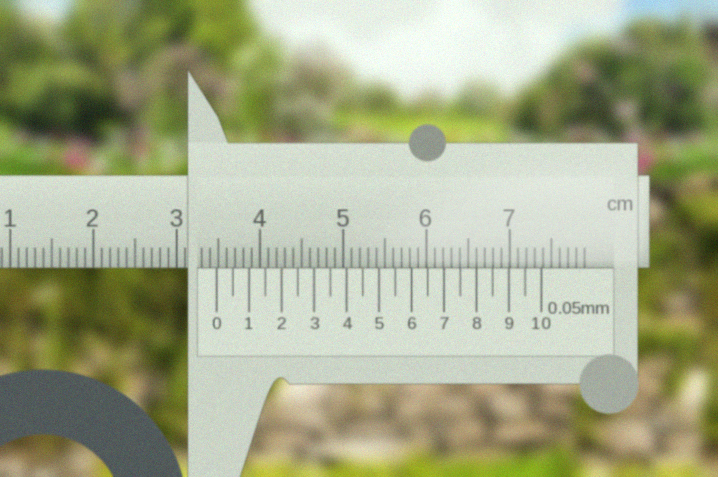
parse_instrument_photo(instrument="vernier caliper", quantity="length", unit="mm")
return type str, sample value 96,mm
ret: 34.8,mm
